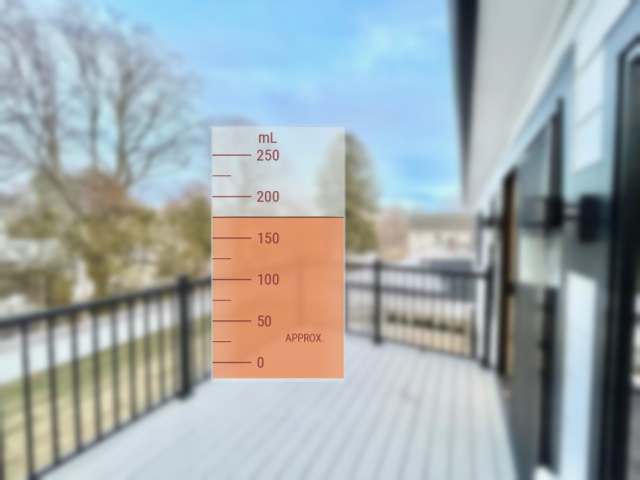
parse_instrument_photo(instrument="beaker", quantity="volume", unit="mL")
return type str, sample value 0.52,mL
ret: 175,mL
